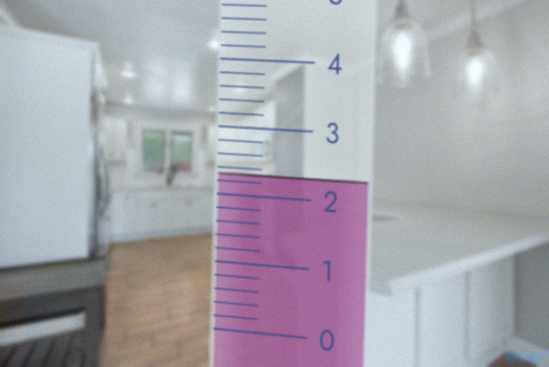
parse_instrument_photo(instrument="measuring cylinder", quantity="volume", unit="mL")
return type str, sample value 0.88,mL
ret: 2.3,mL
